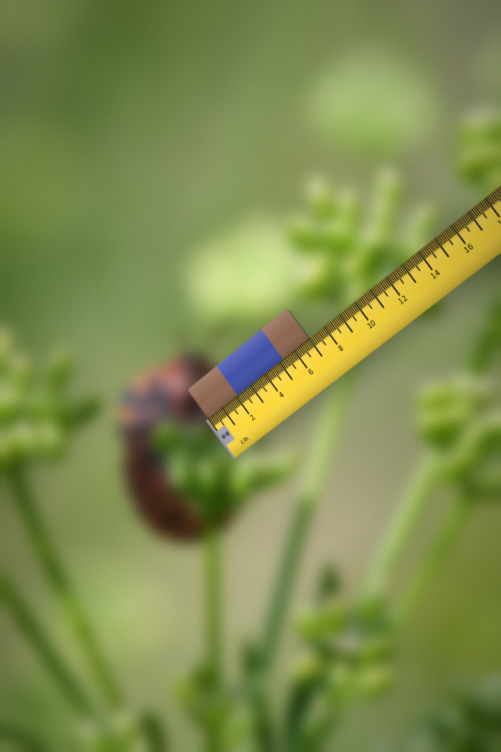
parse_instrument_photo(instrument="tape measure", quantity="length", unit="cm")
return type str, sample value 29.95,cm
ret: 7,cm
